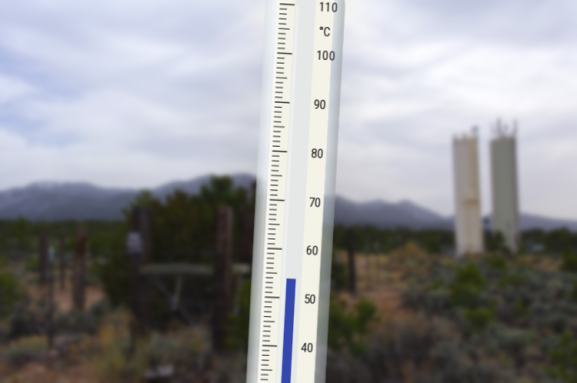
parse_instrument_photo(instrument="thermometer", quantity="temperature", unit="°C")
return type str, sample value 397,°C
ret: 54,°C
